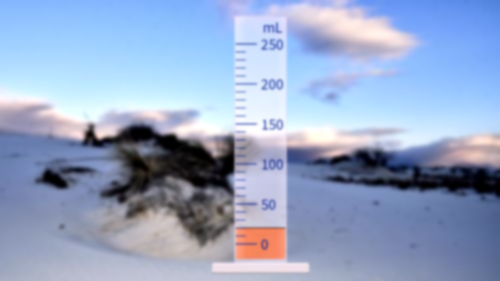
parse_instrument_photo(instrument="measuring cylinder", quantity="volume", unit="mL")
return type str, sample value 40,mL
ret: 20,mL
